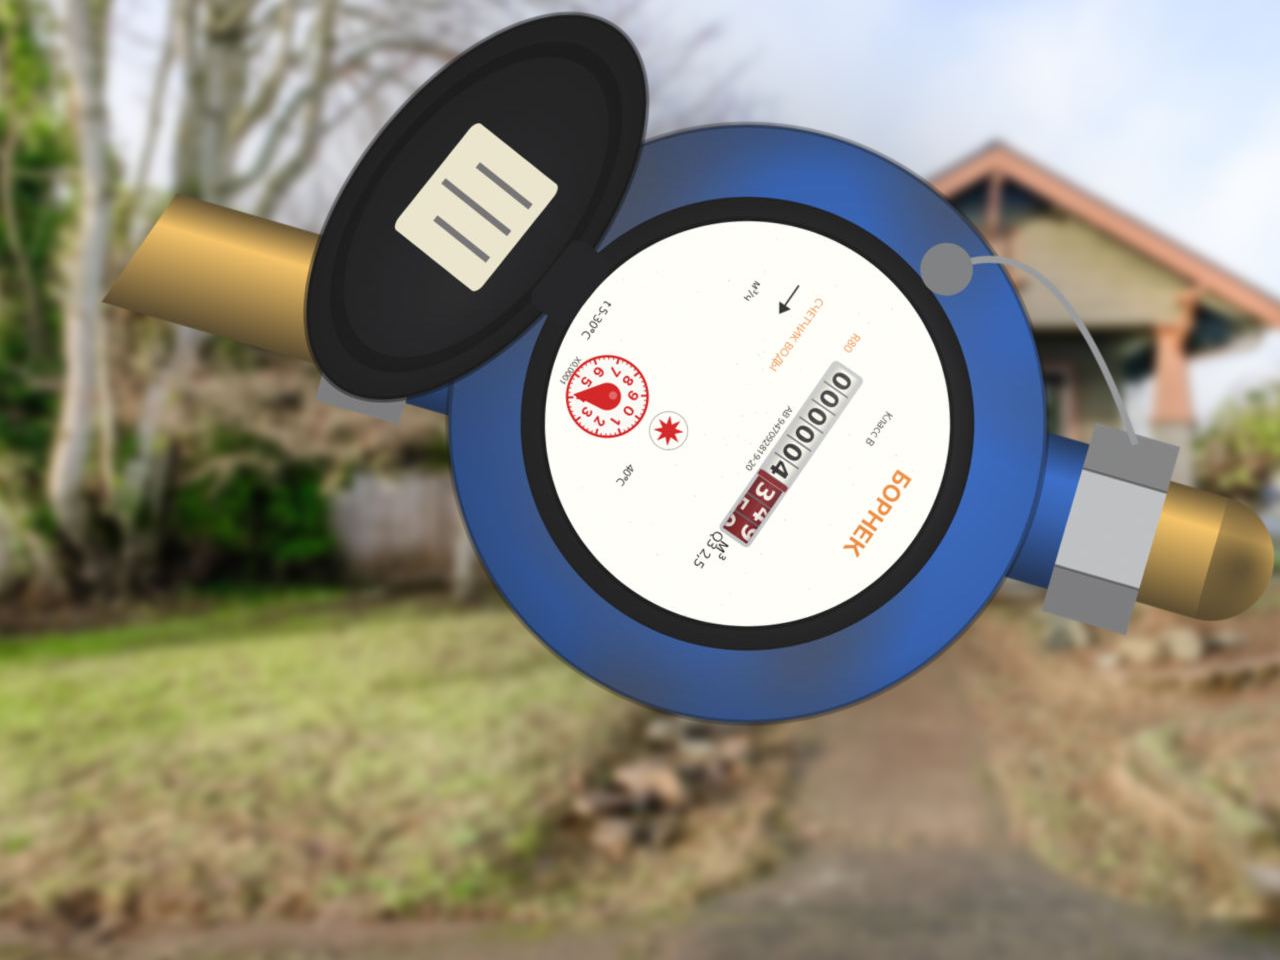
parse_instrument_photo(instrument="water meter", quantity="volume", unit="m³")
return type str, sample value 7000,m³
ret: 4.3494,m³
